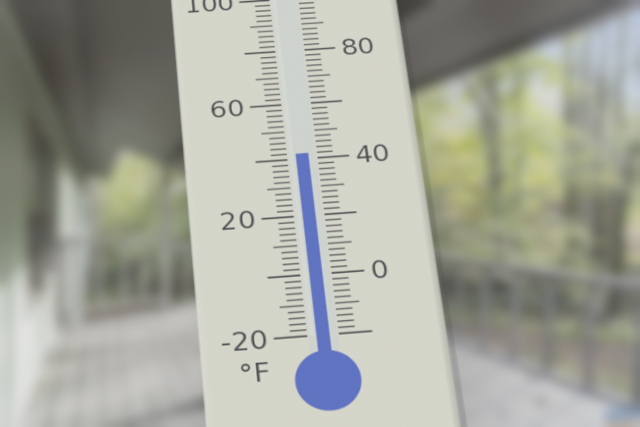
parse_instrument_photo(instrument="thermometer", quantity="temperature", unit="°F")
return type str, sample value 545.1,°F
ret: 42,°F
